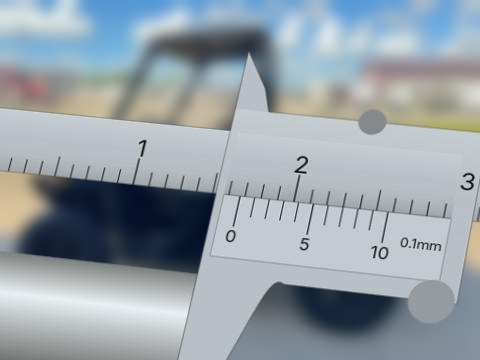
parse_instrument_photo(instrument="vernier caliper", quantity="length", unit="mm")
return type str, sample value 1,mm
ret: 16.7,mm
